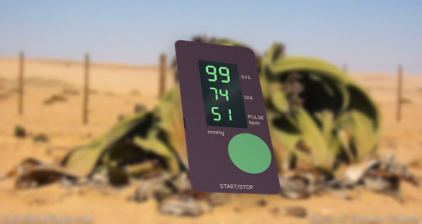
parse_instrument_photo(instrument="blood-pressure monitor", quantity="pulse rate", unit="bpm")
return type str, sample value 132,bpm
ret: 51,bpm
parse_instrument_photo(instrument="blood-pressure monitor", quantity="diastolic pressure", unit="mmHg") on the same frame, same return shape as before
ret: 74,mmHg
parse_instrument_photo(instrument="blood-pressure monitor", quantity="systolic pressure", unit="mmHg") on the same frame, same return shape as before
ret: 99,mmHg
